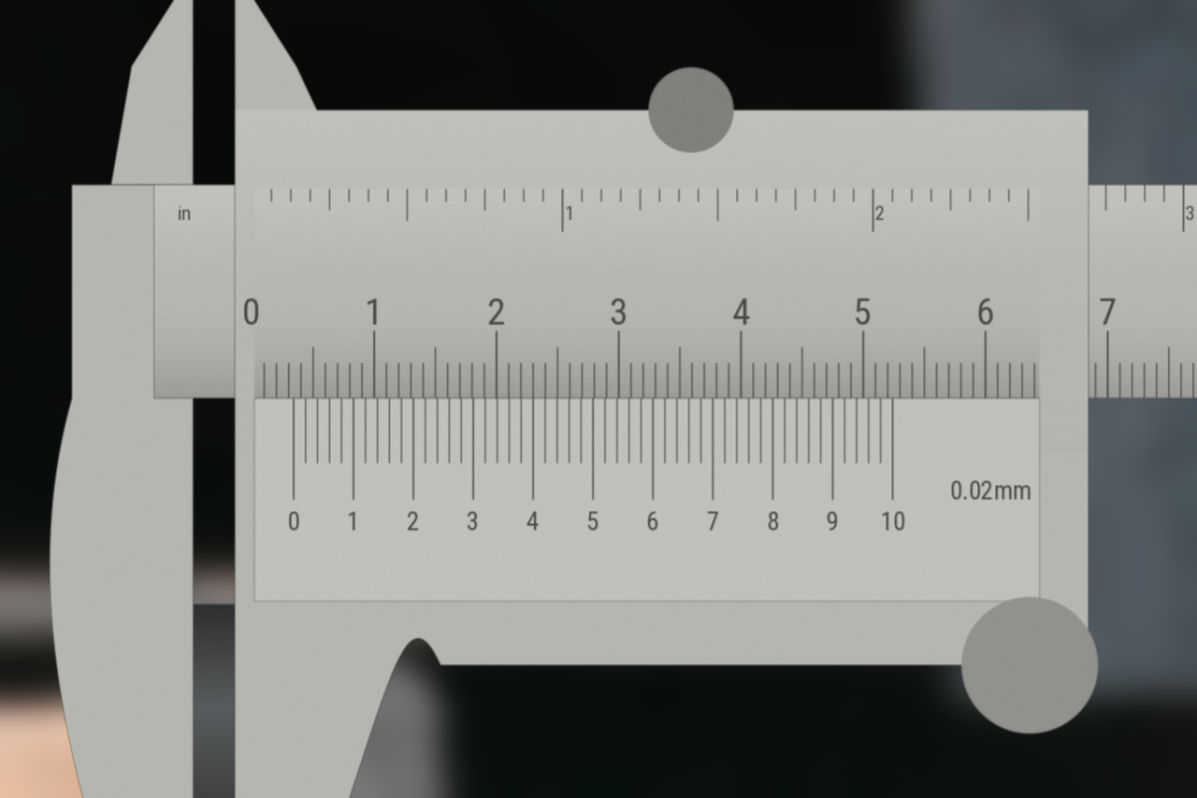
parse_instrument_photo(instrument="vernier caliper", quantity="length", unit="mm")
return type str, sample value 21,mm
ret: 3.4,mm
